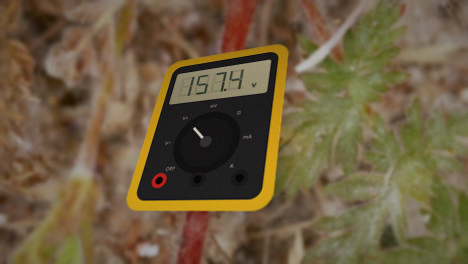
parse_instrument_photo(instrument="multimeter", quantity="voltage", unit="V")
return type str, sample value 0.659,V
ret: 157.4,V
